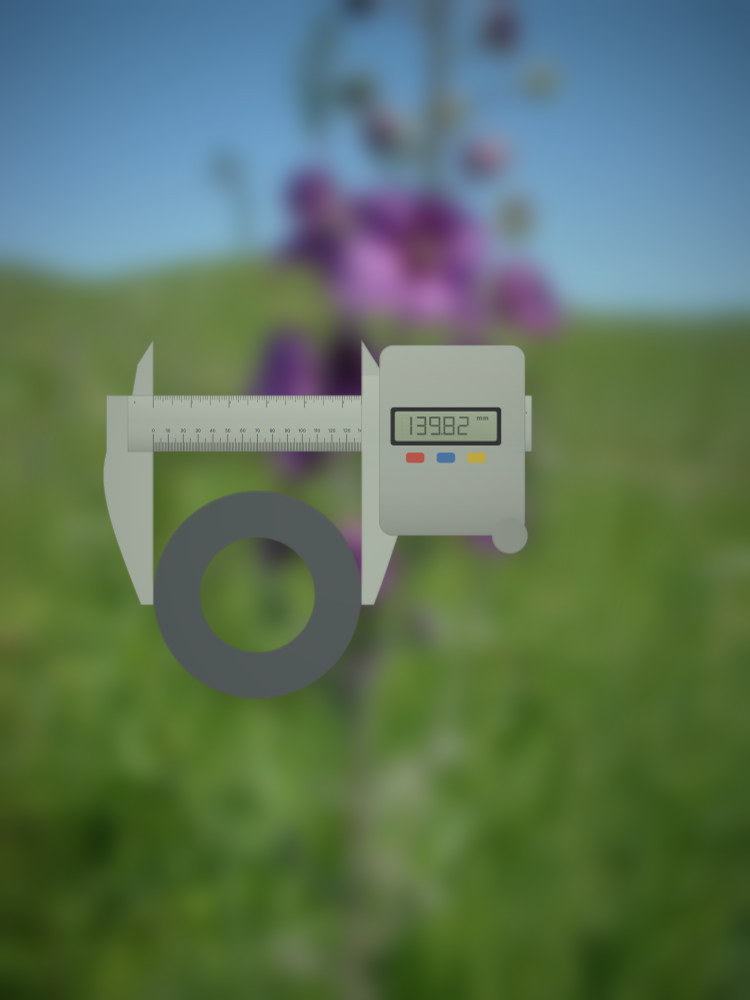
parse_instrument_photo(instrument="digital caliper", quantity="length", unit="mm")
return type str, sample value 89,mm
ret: 139.82,mm
